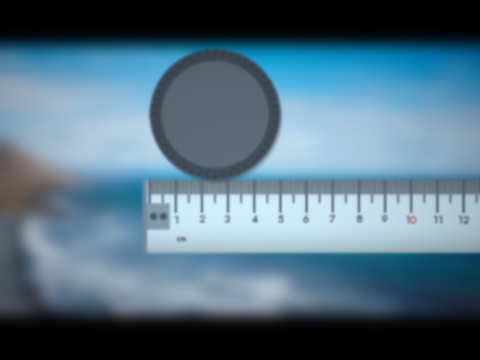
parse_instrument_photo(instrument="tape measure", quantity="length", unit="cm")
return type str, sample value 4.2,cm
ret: 5,cm
